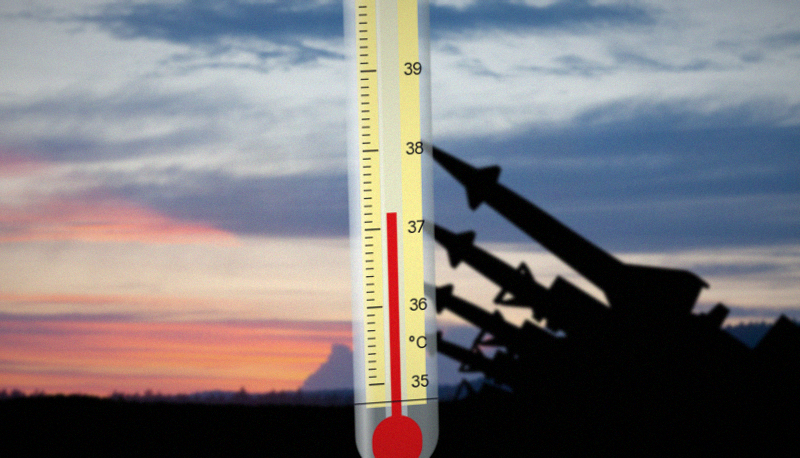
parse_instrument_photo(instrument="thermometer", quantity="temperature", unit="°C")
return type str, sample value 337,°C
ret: 37.2,°C
